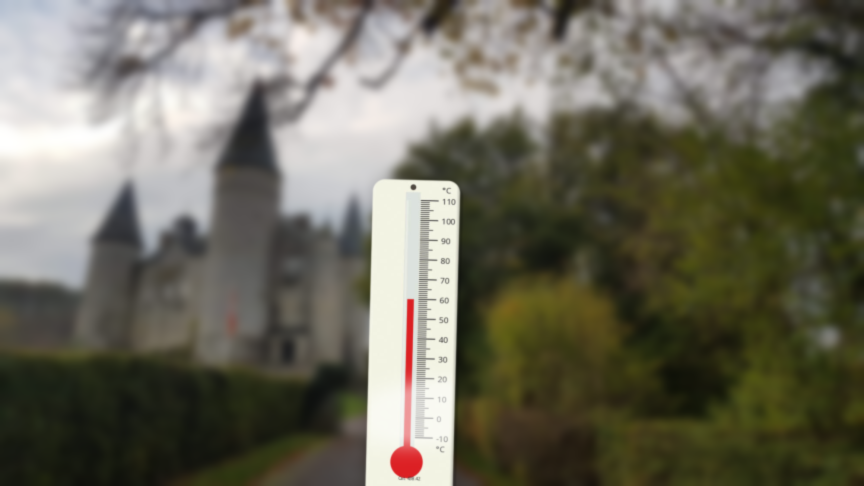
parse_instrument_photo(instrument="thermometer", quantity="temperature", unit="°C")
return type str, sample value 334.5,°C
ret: 60,°C
